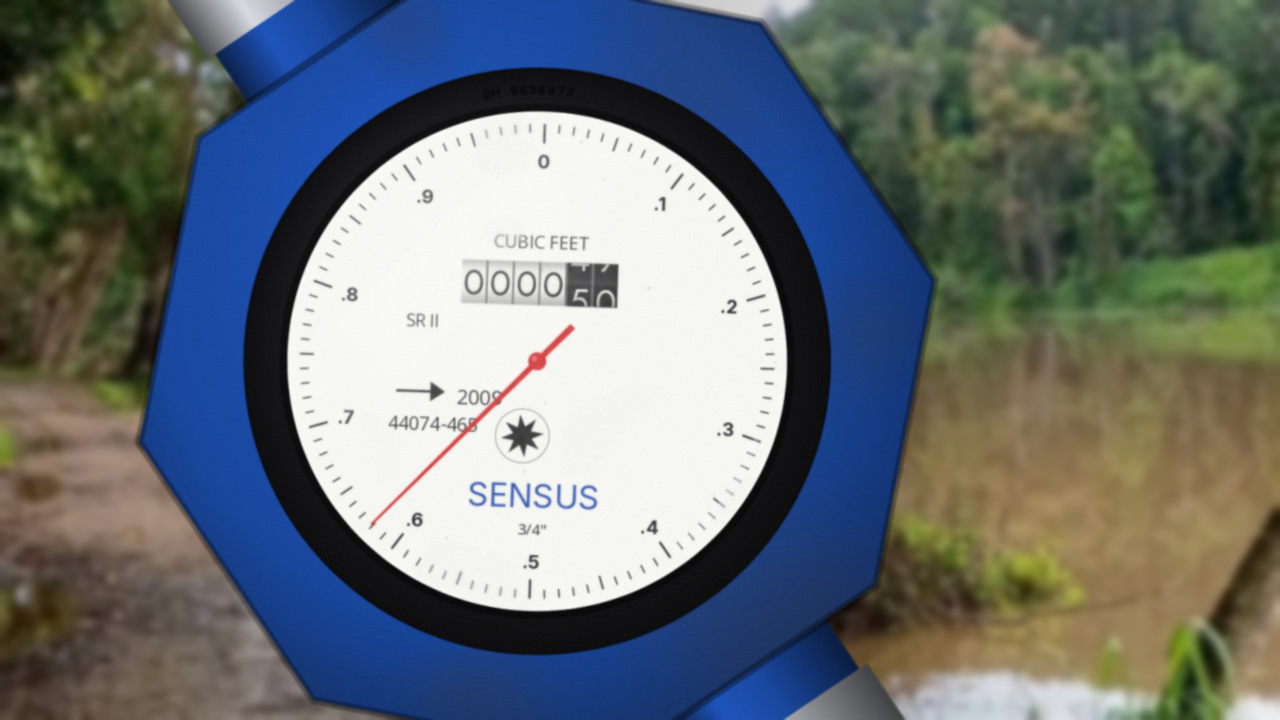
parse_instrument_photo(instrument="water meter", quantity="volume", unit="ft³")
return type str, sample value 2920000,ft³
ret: 49.62,ft³
